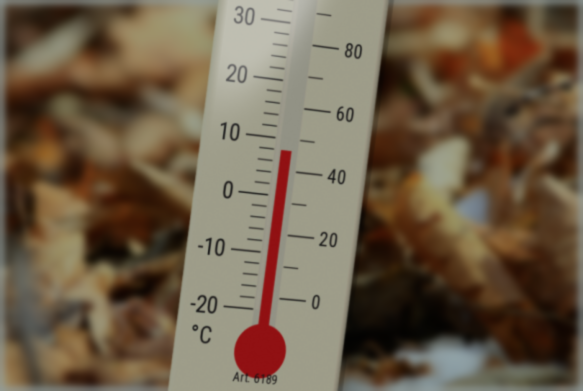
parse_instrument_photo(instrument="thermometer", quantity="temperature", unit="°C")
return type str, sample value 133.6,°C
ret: 8,°C
